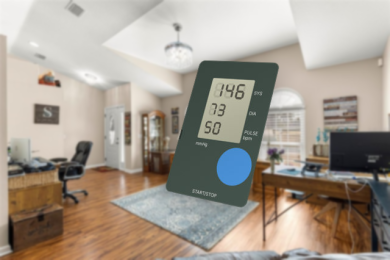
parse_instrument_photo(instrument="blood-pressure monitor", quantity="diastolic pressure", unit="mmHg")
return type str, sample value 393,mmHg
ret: 73,mmHg
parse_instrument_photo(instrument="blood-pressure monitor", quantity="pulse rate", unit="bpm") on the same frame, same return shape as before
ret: 50,bpm
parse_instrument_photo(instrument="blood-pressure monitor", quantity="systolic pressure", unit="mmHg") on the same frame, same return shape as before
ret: 146,mmHg
